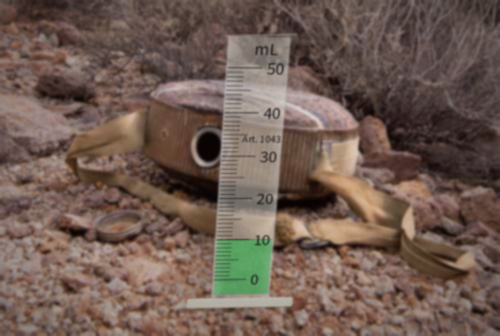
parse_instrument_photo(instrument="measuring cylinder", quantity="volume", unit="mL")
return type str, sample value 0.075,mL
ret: 10,mL
